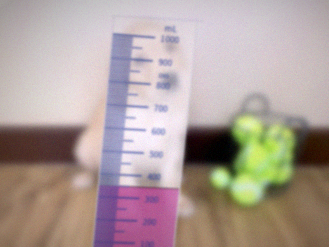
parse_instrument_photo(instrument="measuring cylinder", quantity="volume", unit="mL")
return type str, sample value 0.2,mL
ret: 350,mL
